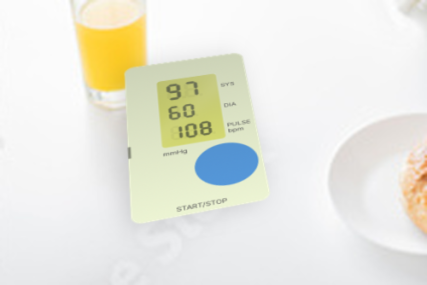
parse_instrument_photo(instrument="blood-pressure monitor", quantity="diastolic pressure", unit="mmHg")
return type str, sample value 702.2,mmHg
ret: 60,mmHg
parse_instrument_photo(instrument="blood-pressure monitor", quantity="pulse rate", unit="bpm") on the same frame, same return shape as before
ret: 108,bpm
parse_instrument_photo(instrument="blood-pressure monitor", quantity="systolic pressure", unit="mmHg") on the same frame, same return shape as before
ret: 97,mmHg
